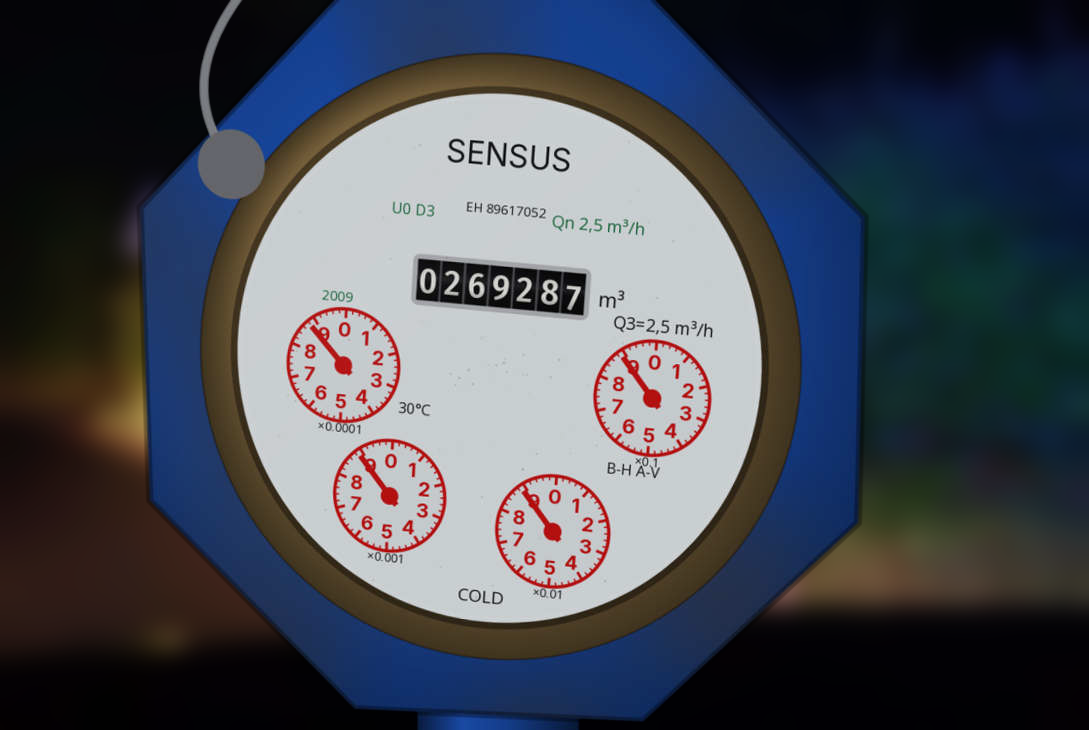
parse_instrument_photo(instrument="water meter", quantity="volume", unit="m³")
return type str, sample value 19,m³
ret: 269286.8888,m³
